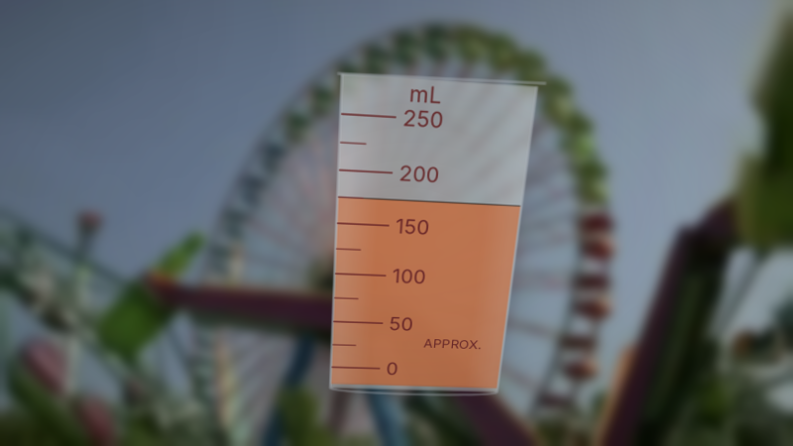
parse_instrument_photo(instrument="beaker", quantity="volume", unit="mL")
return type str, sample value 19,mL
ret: 175,mL
